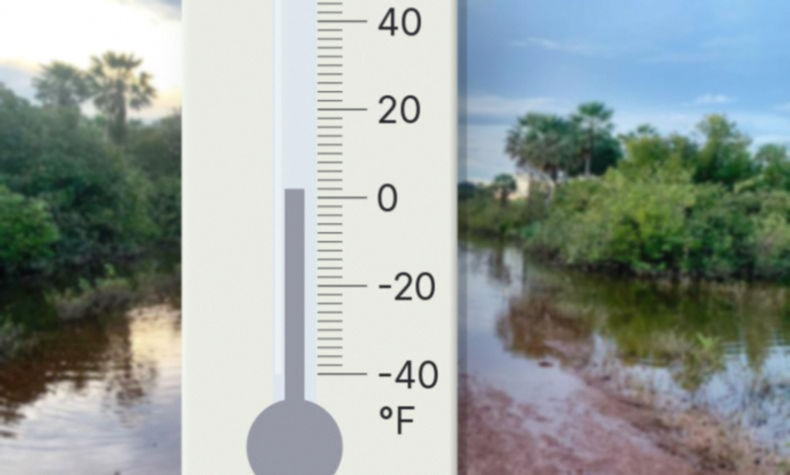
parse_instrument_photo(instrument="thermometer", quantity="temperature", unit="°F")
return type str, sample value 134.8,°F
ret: 2,°F
